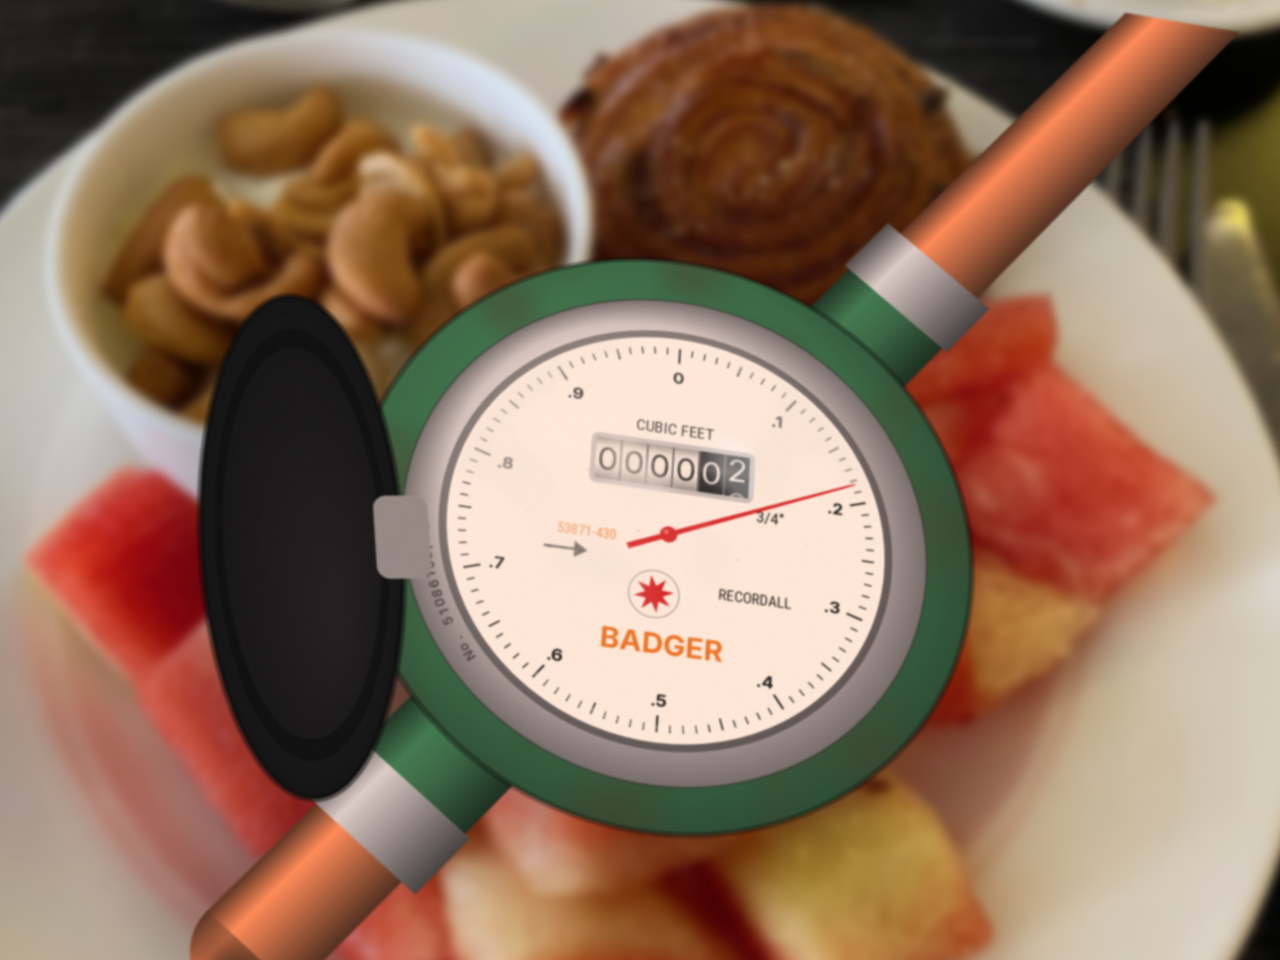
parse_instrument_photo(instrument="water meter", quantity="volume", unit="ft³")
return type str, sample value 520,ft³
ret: 2.18,ft³
